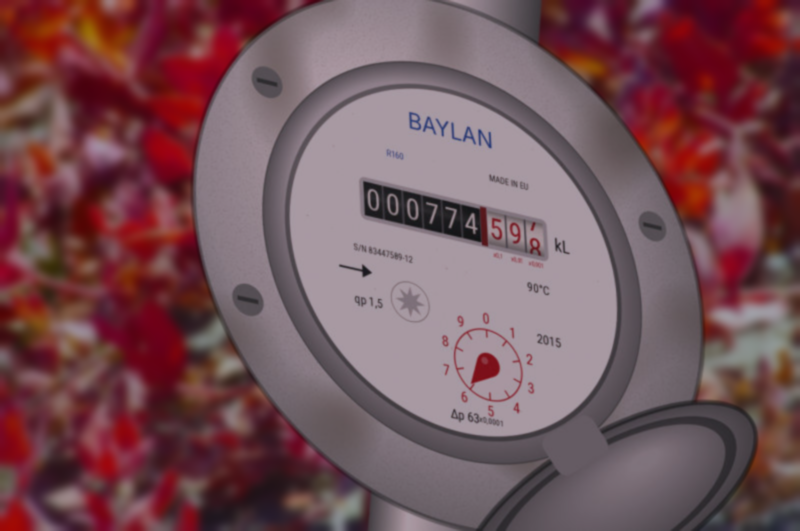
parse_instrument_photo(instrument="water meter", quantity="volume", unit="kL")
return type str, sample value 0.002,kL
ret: 774.5976,kL
